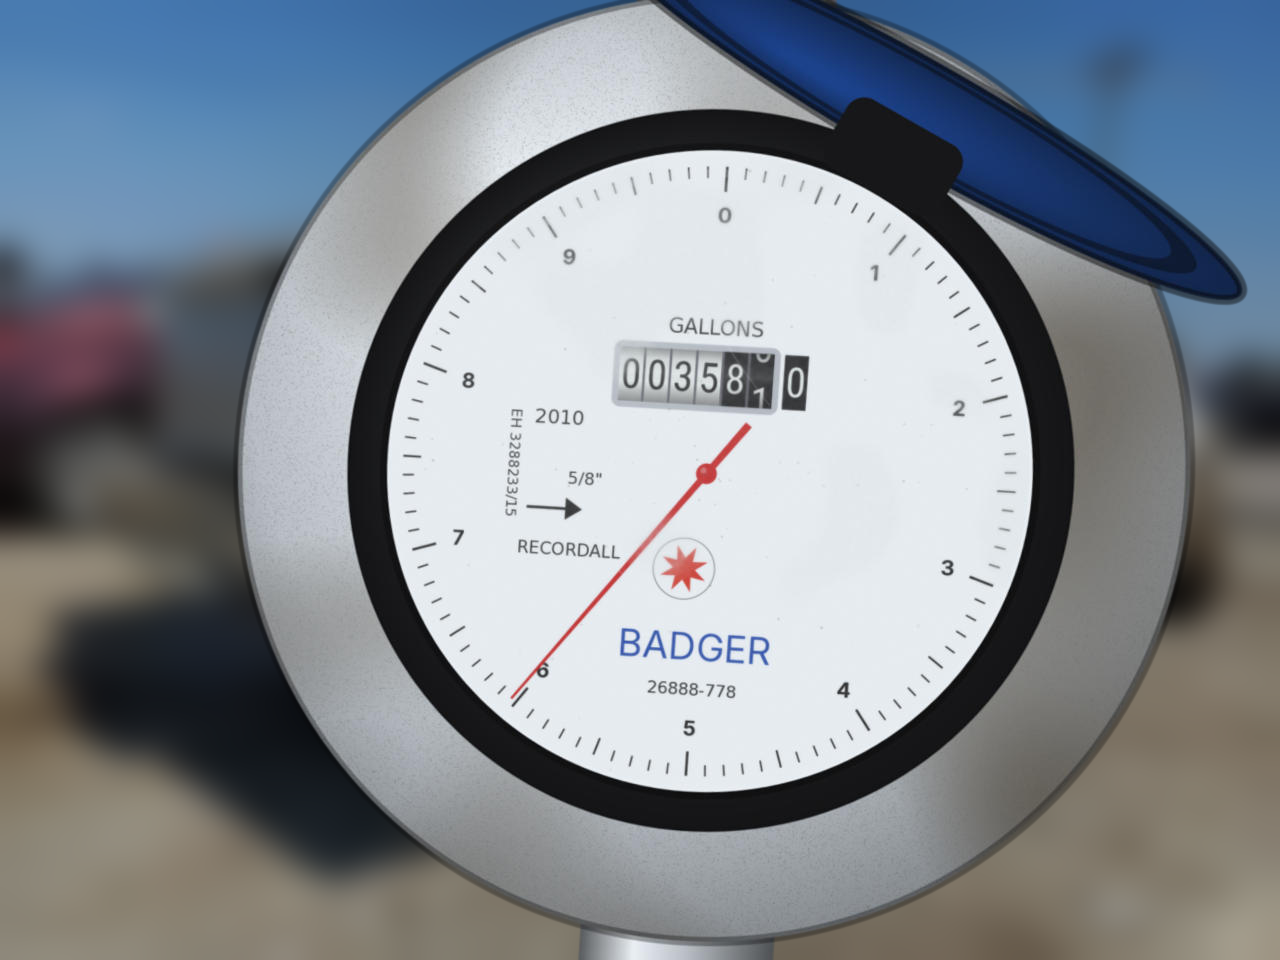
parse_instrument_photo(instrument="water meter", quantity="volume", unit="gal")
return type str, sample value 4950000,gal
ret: 35806.0,gal
